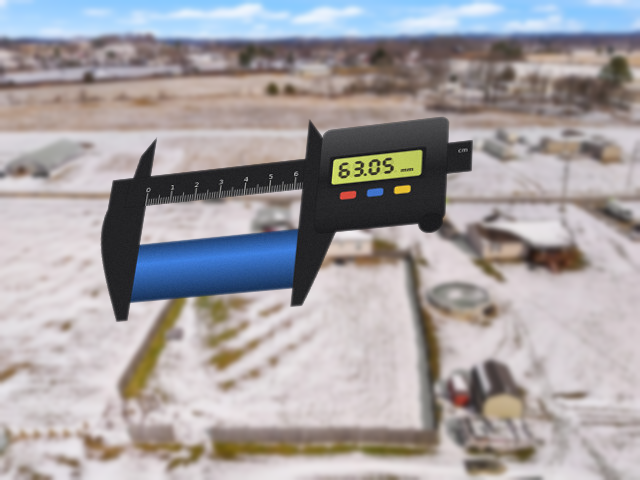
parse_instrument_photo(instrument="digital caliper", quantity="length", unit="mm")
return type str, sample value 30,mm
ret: 63.05,mm
